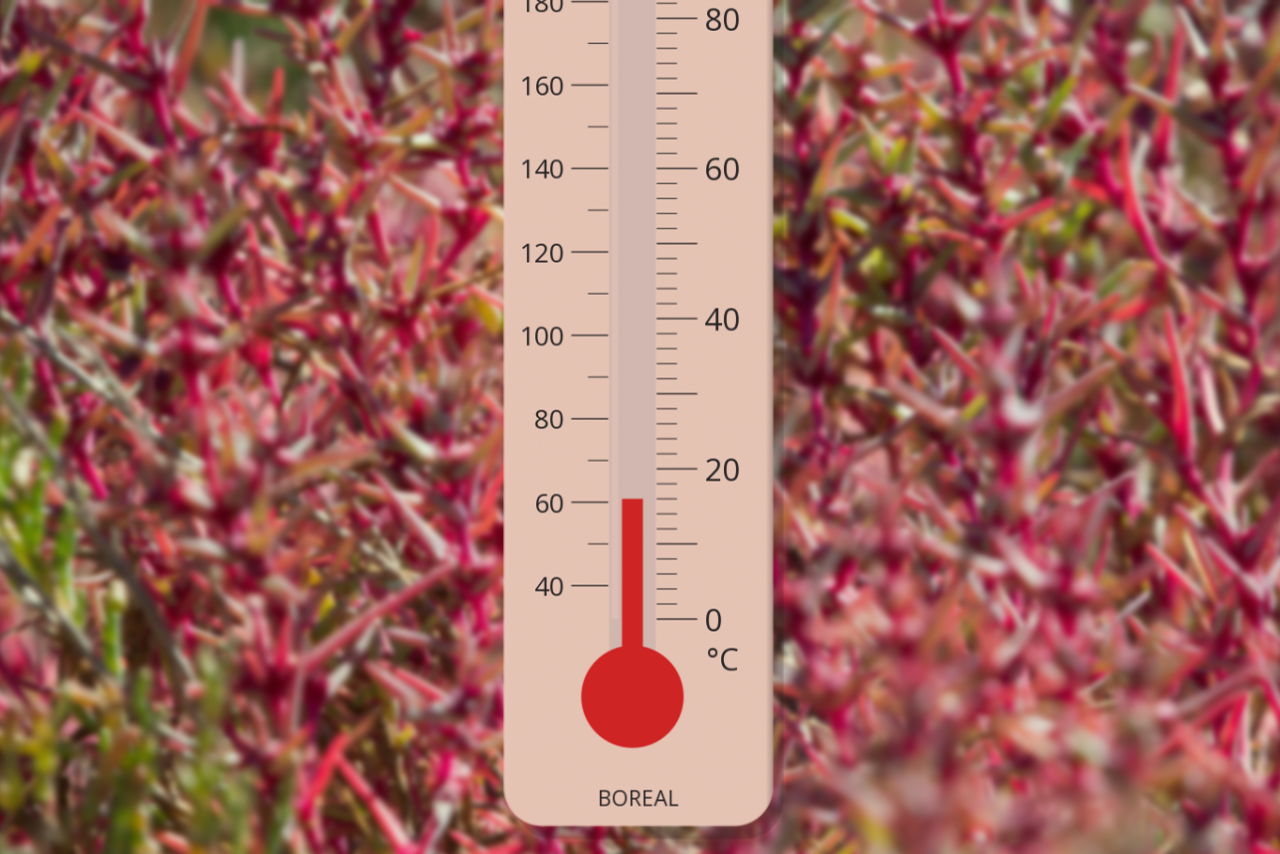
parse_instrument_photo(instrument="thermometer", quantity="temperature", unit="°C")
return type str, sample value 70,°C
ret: 16,°C
